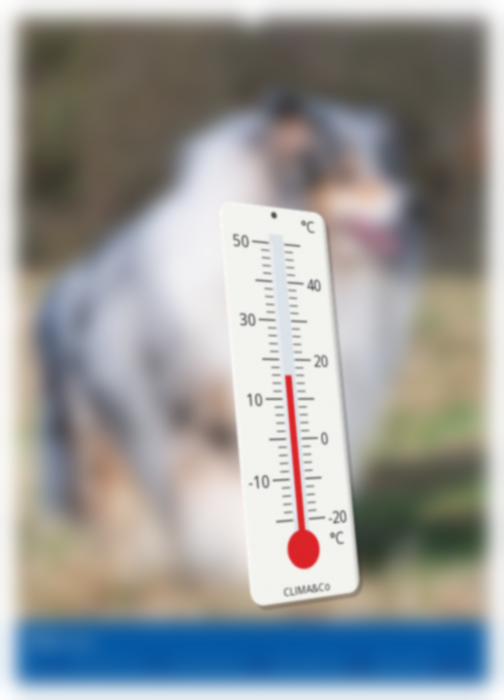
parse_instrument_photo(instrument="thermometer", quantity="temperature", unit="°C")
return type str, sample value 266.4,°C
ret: 16,°C
